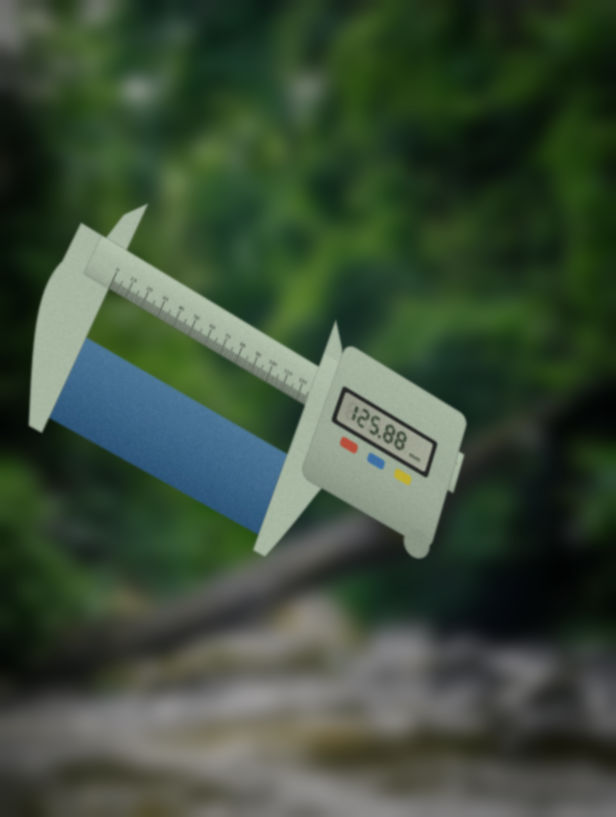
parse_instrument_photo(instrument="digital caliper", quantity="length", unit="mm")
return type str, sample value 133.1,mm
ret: 125.88,mm
